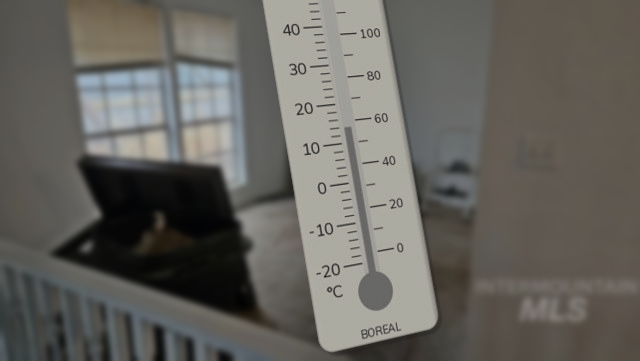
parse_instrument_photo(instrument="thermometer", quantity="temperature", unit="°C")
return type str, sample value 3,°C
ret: 14,°C
